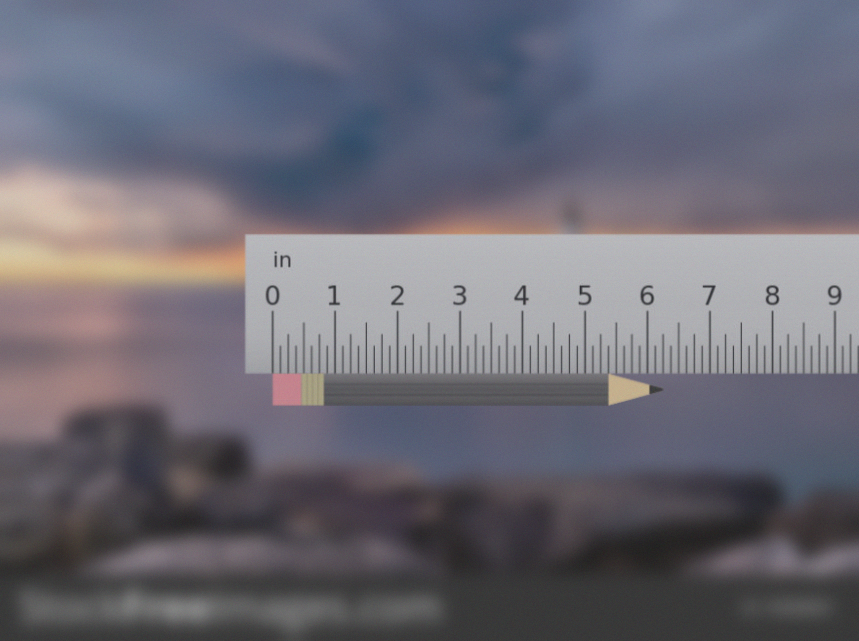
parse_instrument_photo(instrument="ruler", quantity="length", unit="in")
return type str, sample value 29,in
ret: 6.25,in
